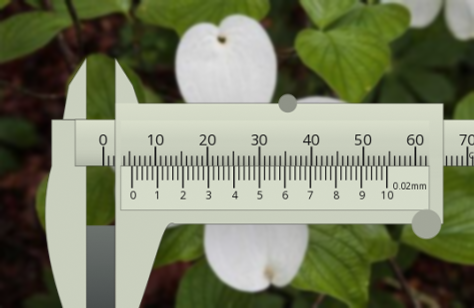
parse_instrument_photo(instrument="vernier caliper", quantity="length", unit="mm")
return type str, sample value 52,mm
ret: 5.5,mm
